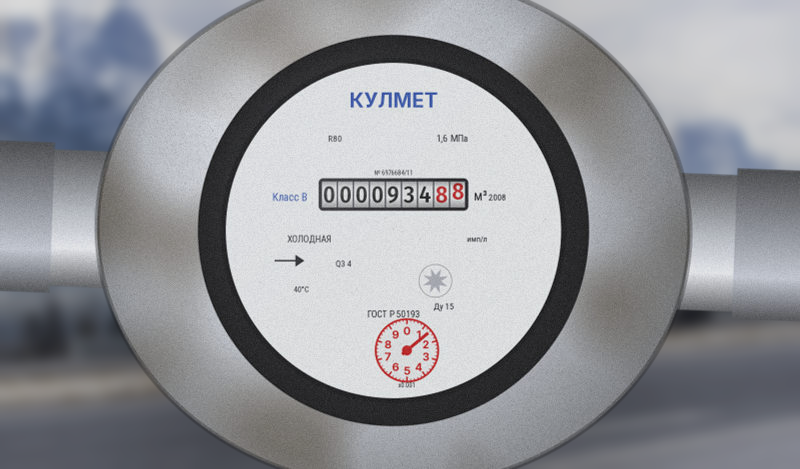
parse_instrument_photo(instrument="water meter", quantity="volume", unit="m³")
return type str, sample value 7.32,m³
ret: 934.881,m³
